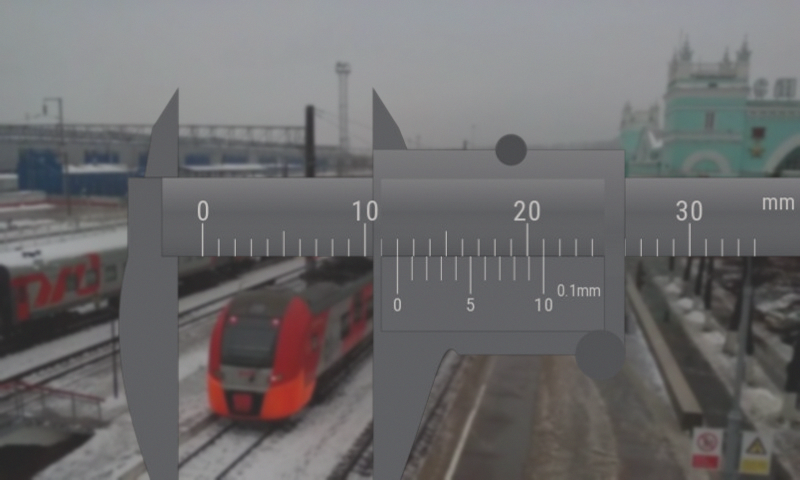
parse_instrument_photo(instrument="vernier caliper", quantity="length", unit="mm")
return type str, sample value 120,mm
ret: 12.0,mm
